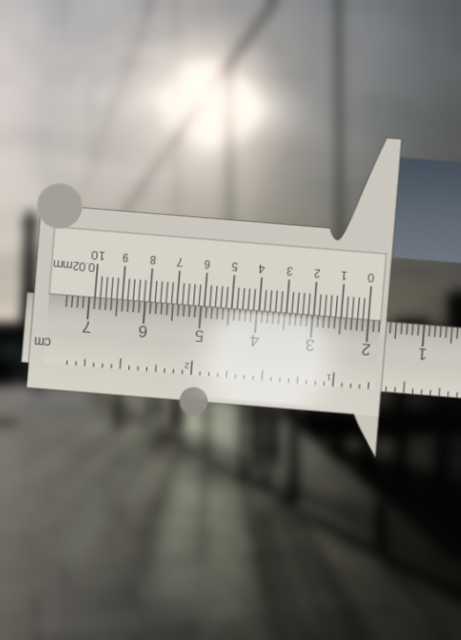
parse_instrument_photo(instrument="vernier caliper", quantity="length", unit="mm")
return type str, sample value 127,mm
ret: 20.0,mm
